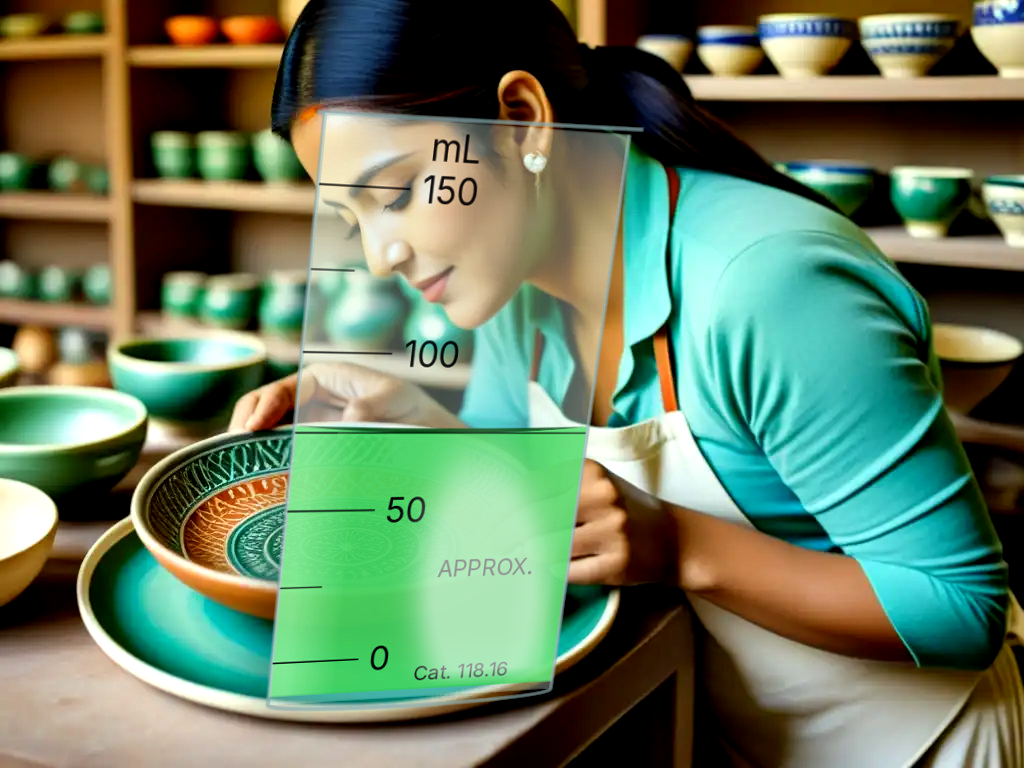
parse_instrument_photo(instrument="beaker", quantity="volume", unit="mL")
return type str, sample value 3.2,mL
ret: 75,mL
